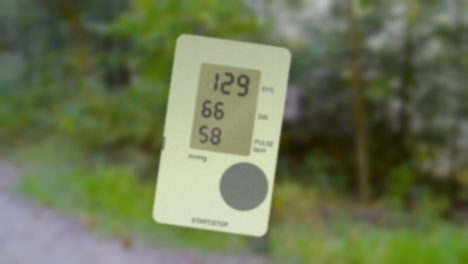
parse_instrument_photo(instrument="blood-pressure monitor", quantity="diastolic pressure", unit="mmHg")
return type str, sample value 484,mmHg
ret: 66,mmHg
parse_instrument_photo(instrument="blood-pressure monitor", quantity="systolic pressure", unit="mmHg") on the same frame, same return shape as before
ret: 129,mmHg
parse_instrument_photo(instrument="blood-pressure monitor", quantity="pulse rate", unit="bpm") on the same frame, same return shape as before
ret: 58,bpm
